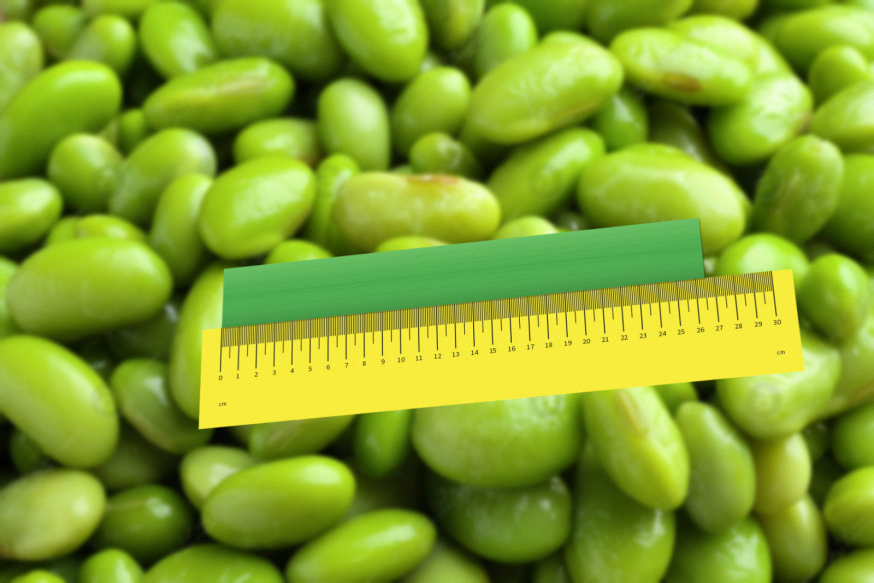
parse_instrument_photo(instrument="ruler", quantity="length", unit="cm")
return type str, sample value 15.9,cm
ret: 26.5,cm
